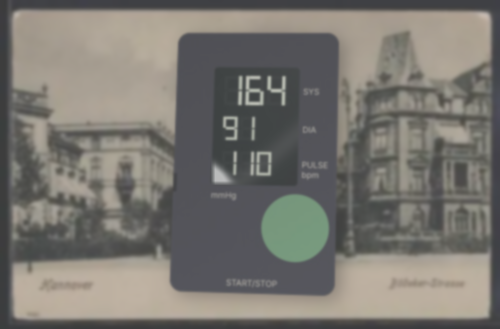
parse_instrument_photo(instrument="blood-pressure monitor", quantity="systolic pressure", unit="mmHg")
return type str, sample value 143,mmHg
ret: 164,mmHg
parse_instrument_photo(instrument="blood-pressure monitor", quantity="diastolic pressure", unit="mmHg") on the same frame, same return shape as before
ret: 91,mmHg
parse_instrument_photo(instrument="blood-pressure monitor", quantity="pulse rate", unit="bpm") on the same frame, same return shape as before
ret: 110,bpm
